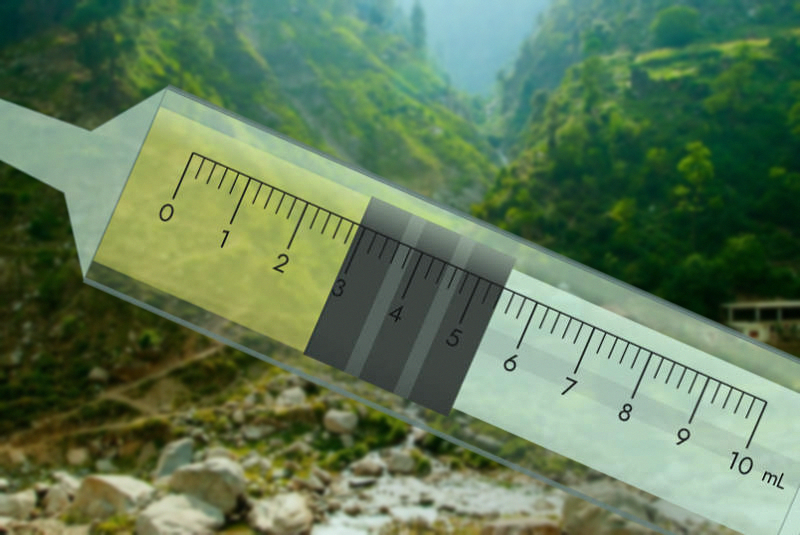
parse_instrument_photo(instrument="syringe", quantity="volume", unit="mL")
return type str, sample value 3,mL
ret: 2.9,mL
